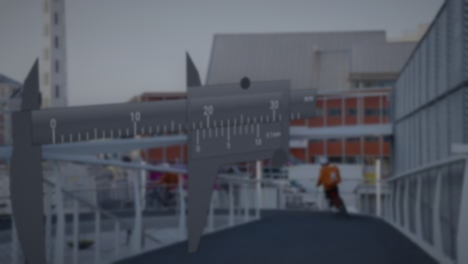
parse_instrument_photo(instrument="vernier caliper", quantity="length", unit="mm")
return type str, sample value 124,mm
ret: 18.5,mm
